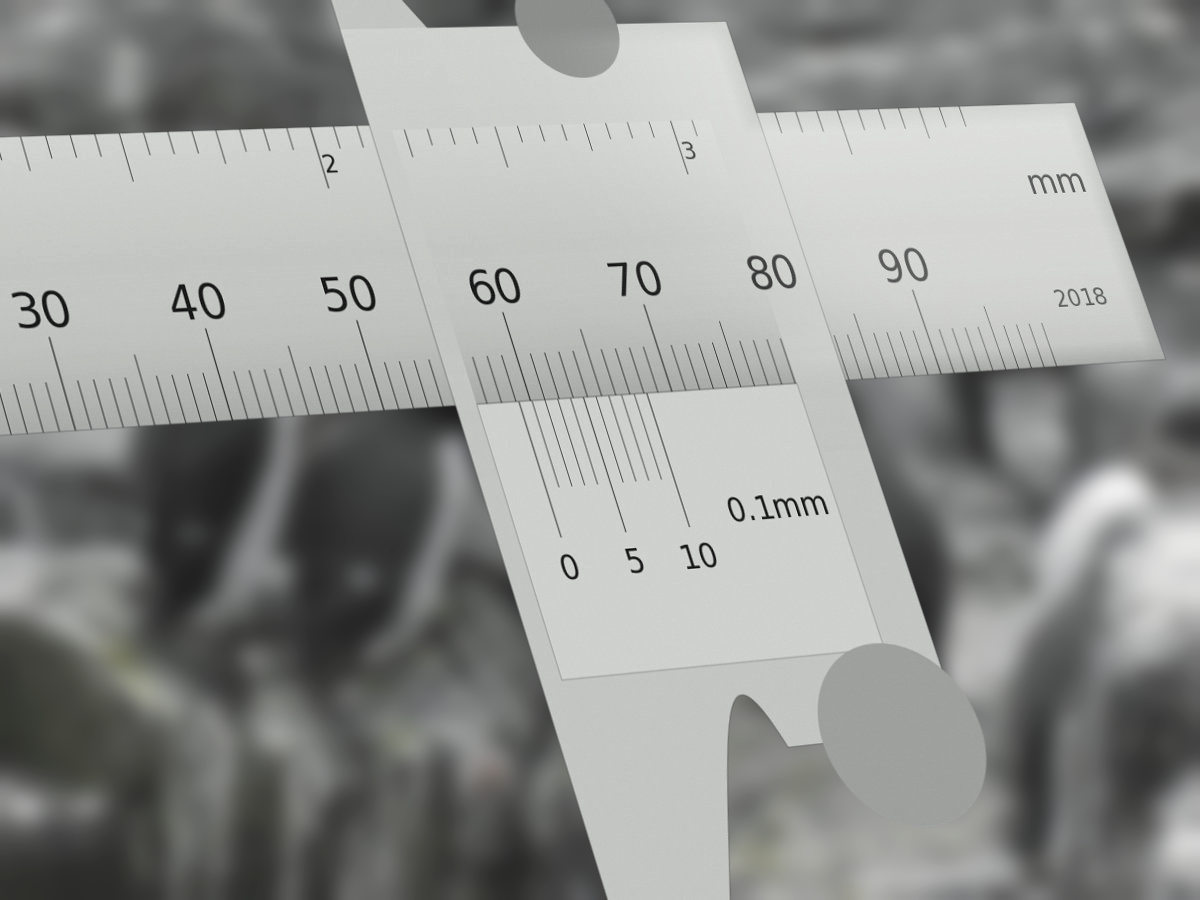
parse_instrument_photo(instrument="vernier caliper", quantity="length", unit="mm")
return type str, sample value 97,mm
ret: 59.2,mm
